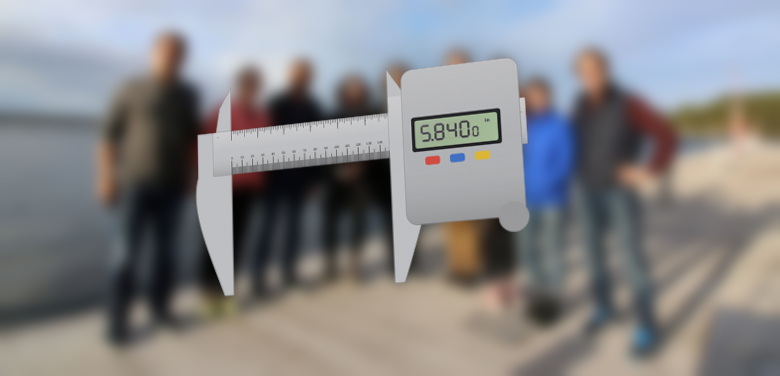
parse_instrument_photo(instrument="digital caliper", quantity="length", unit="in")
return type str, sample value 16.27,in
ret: 5.8400,in
